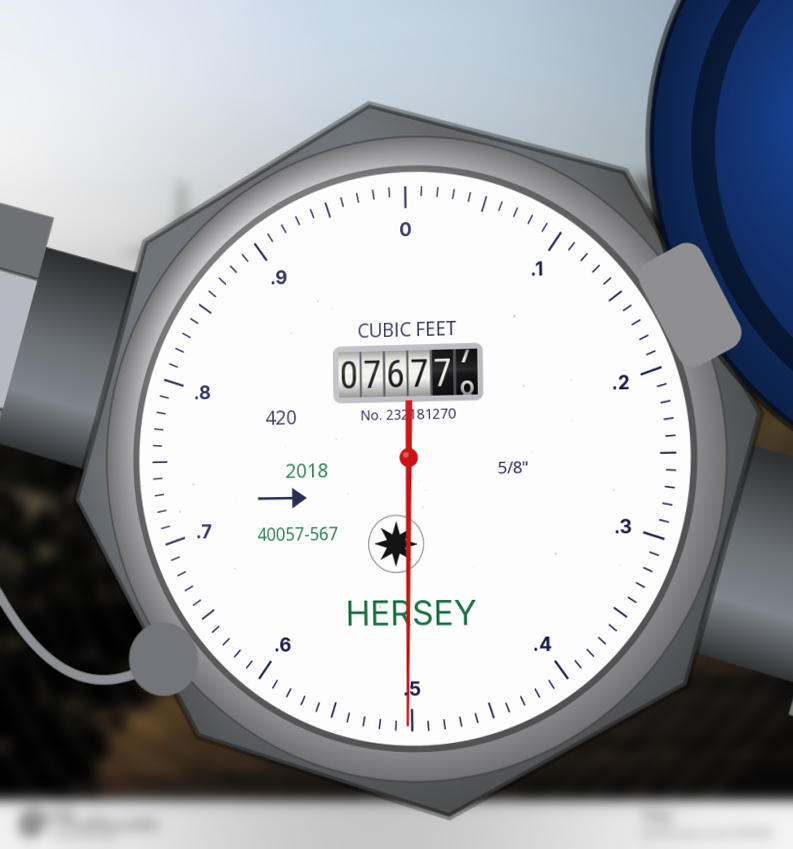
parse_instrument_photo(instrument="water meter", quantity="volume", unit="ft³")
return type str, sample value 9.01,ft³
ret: 76777.50,ft³
